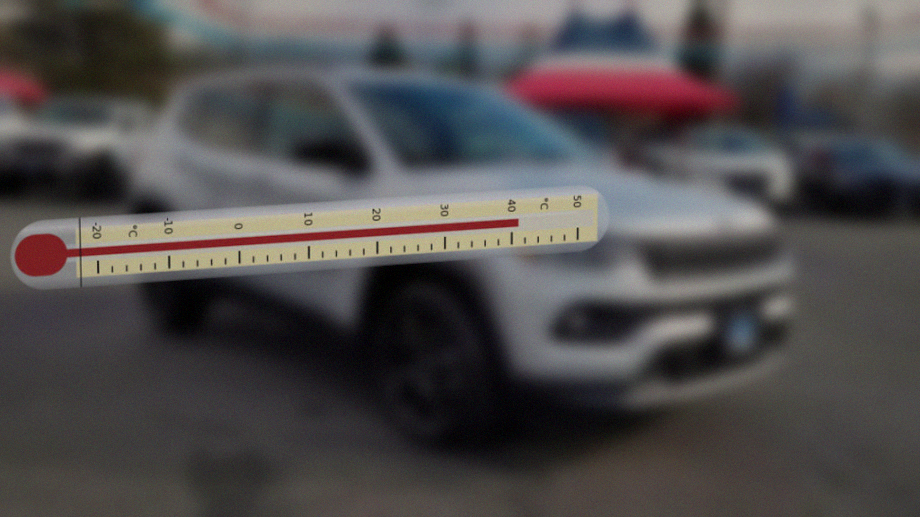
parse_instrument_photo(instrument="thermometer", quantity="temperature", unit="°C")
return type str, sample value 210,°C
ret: 41,°C
